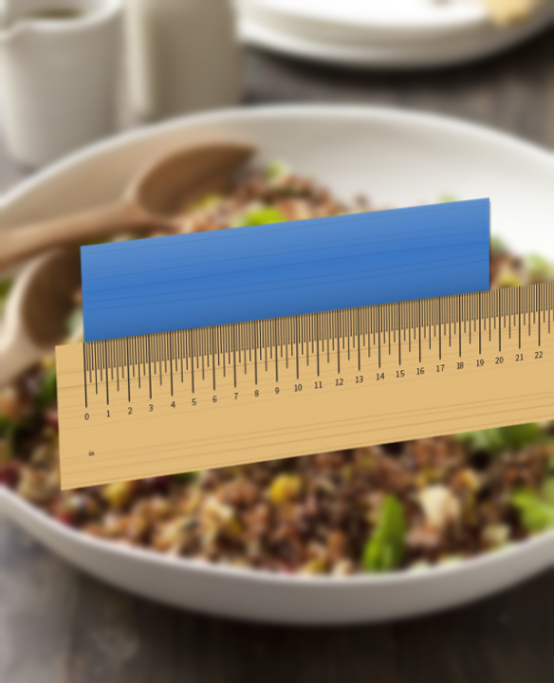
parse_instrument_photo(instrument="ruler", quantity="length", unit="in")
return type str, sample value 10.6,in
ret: 19.5,in
